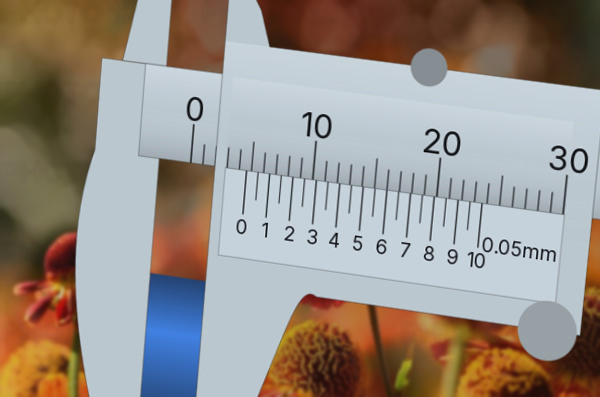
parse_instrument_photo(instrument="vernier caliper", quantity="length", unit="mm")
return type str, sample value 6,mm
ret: 4.6,mm
